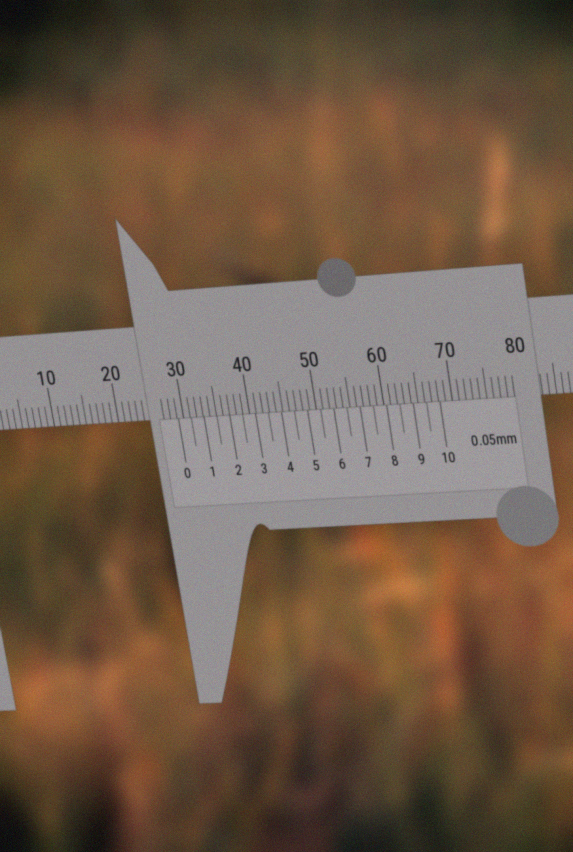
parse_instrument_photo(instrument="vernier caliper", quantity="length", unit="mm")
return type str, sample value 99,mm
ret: 29.2,mm
